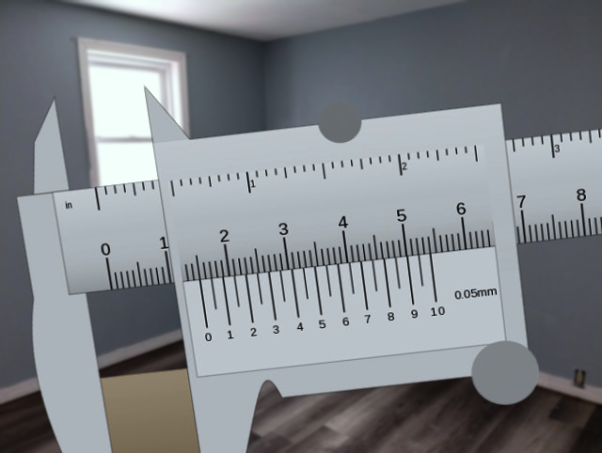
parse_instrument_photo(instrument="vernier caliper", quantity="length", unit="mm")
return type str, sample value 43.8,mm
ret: 15.0,mm
